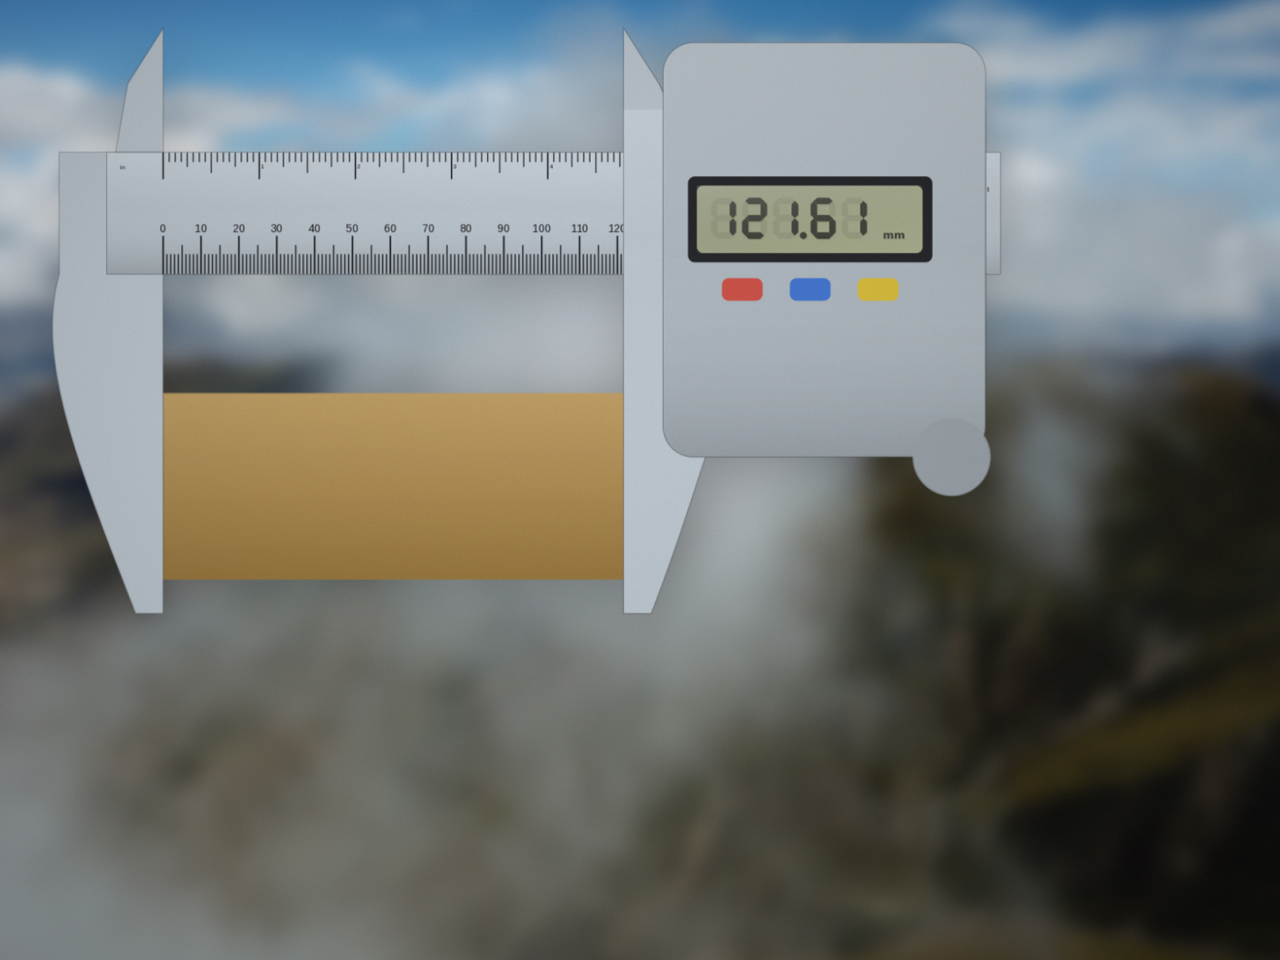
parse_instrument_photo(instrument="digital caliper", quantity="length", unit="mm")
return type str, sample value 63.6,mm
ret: 121.61,mm
